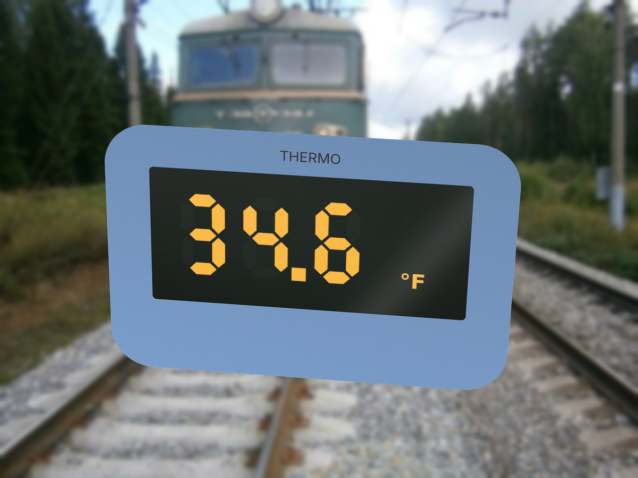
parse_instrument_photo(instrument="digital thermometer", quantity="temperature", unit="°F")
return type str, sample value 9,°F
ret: 34.6,°F
